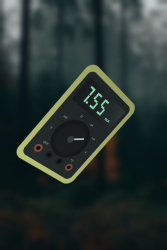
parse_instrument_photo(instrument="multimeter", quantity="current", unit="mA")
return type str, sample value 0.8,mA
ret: 7.55,mA
